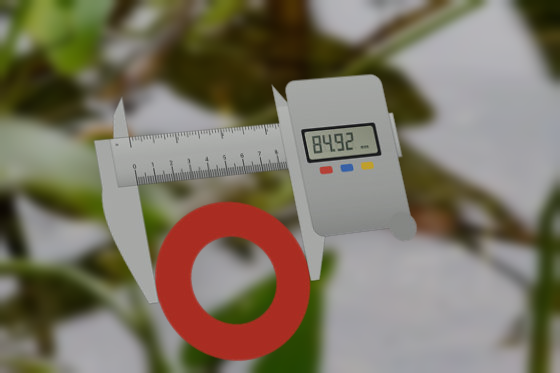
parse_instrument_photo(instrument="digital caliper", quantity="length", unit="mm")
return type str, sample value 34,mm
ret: 84.92,mm
